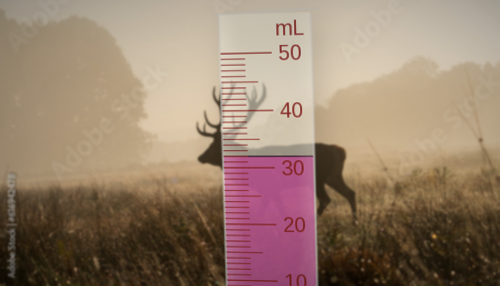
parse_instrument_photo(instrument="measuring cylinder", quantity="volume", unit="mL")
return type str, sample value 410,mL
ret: 32,mL
